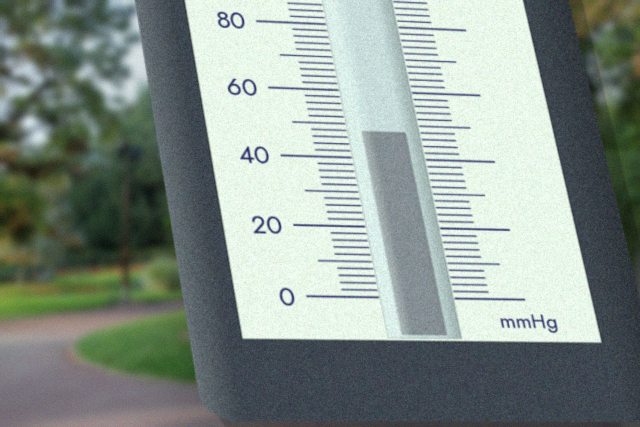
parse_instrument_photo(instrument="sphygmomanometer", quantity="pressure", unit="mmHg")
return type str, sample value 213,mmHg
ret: 48,mmHg
